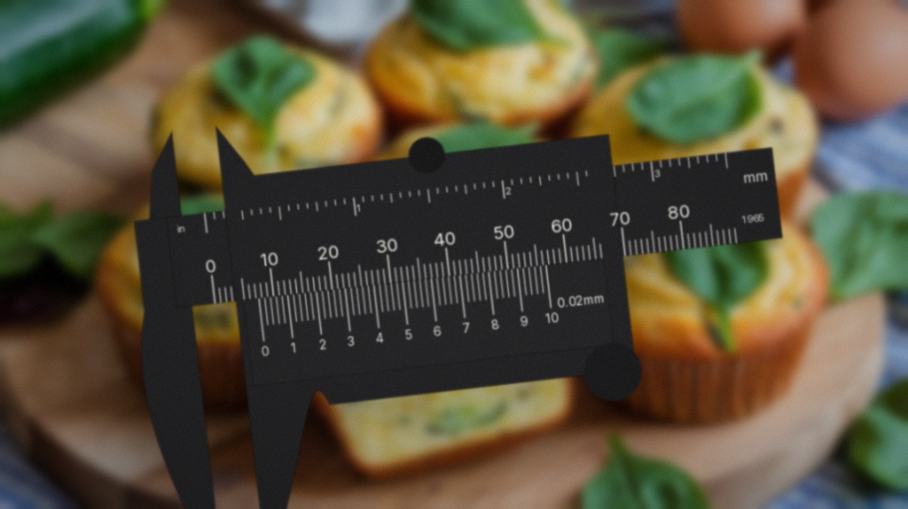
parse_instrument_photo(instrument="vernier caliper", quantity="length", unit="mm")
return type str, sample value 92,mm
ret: 7.5,mm
